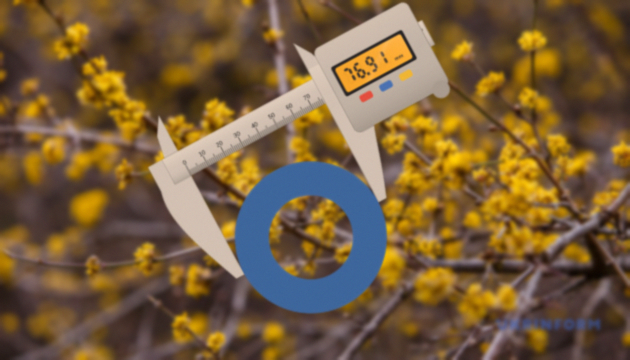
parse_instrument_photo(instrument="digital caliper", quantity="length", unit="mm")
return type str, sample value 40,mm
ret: 76.91,mm
